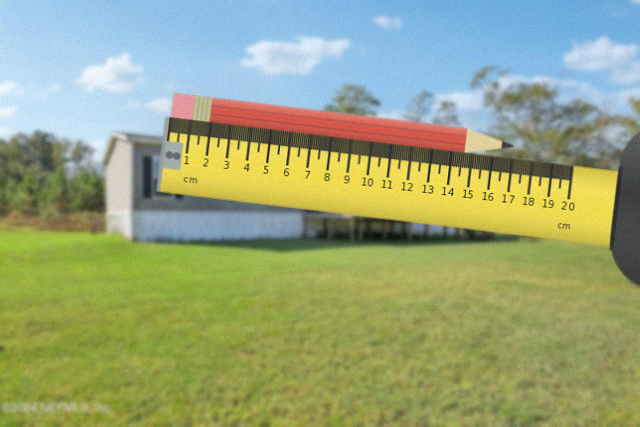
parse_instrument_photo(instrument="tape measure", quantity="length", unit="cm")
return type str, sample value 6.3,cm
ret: 17,cm
